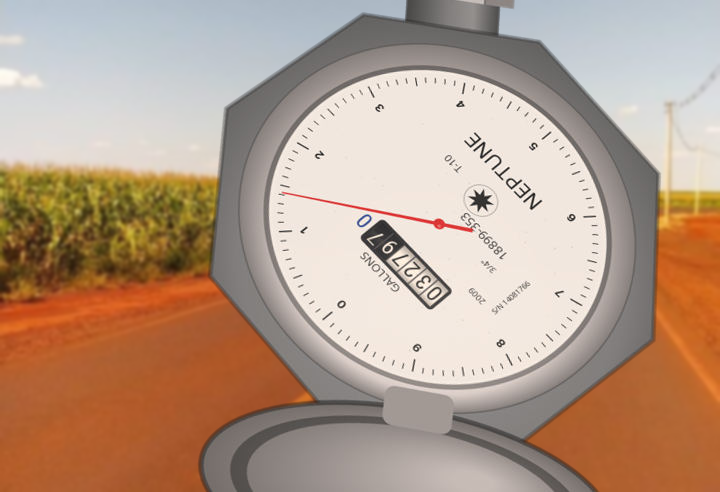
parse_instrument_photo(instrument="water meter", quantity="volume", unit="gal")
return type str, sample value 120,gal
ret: 327971.4,gal
